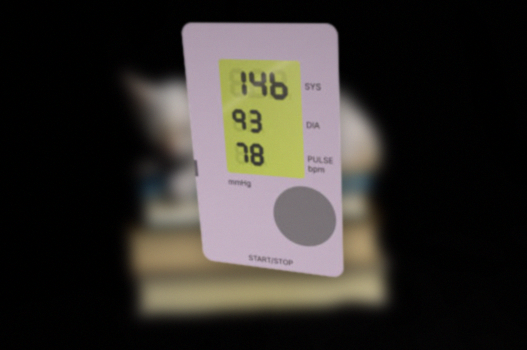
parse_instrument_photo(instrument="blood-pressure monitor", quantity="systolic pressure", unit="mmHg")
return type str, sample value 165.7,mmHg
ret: 146,mmHg
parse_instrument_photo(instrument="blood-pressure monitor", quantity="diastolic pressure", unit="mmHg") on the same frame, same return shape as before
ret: 93,mmHg
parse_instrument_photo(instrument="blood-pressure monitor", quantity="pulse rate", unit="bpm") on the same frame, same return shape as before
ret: 78,bpm
